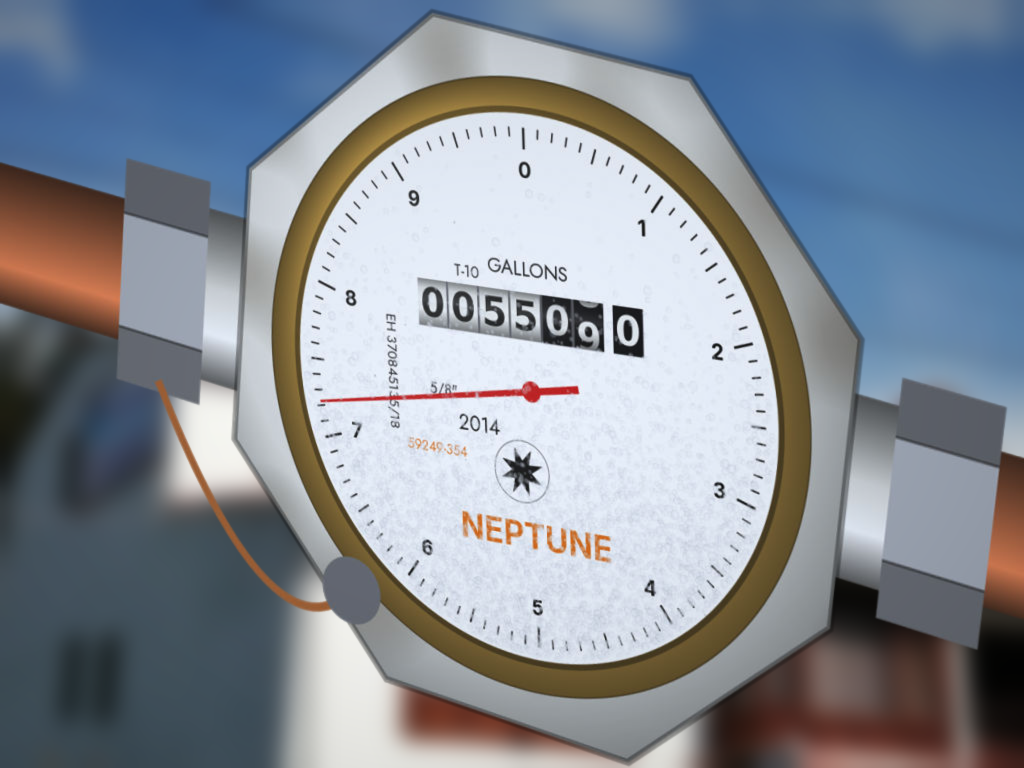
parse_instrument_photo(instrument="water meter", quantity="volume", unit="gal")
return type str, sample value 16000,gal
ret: 55087.2,gal
